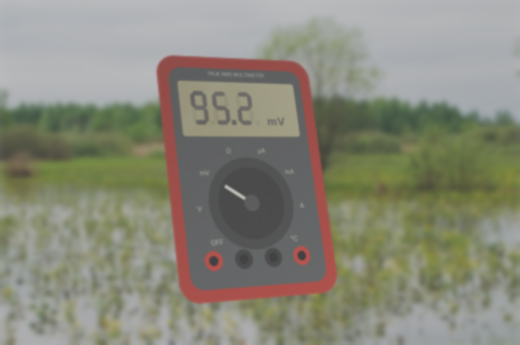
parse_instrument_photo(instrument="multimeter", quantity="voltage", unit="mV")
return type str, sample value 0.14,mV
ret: 95.2,mV
